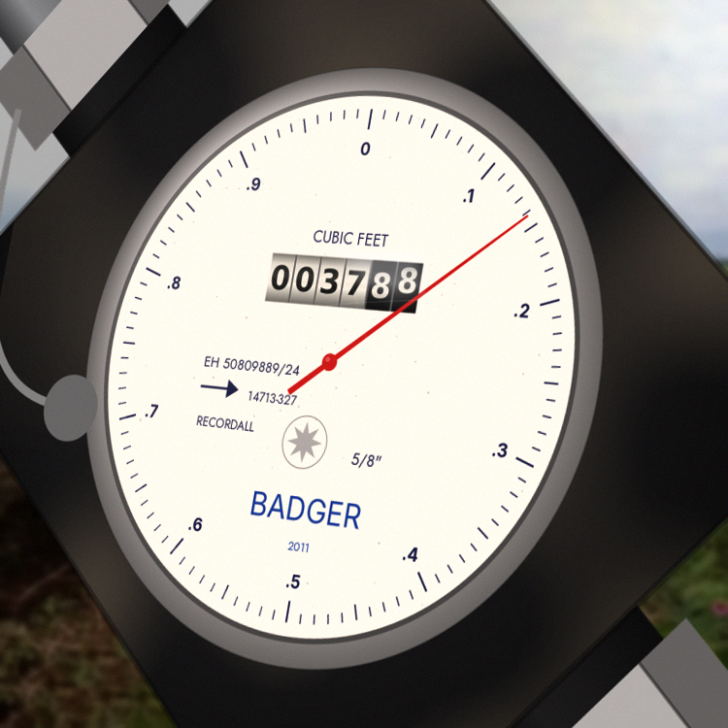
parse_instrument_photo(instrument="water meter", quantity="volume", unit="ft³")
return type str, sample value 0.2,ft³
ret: 3788.14,ft³
